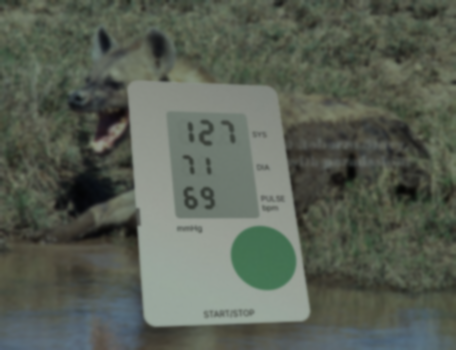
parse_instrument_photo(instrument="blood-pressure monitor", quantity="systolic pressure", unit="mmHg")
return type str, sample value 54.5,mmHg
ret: 127,mmHg
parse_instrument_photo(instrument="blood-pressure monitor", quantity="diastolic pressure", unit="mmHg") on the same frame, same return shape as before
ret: 71,mmHg
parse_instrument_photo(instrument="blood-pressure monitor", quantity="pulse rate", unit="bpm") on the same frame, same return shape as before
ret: 69,bpm
